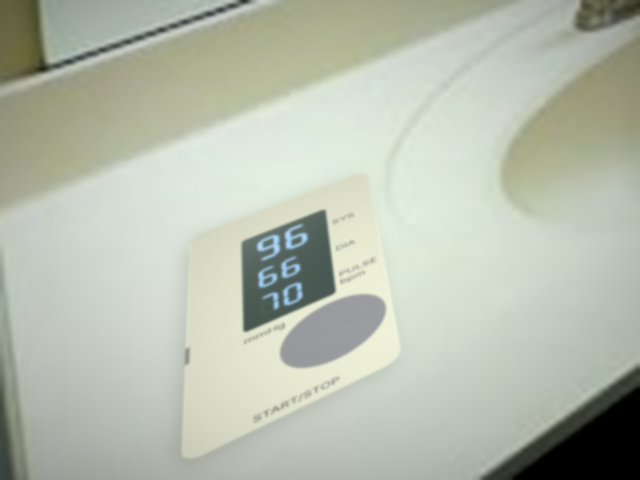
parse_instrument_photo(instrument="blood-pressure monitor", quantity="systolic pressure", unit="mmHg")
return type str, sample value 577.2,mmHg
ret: 96,mmHg
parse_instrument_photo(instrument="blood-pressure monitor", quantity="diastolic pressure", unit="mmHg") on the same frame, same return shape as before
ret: 66,mmHg
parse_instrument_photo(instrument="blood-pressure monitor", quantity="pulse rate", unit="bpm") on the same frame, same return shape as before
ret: 70,bpm
